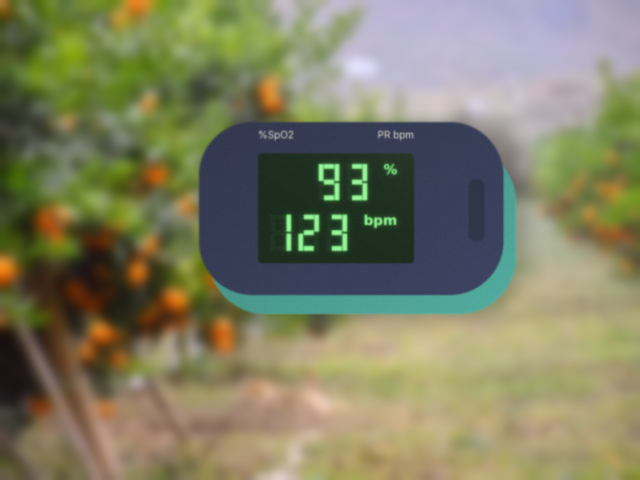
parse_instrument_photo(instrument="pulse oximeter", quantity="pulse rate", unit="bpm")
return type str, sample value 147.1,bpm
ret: 123,bpm
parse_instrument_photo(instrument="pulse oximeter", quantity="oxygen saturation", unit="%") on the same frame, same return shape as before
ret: 93,%
